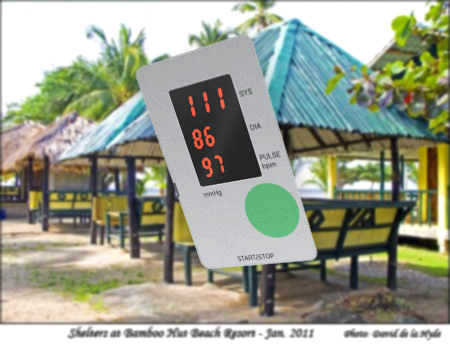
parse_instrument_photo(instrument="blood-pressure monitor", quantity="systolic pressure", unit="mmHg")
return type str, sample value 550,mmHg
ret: 111,mmHg
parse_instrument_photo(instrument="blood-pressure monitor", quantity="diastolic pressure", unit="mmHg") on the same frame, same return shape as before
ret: 86,mmHg
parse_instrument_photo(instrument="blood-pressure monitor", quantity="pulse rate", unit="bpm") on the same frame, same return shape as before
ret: 97,bpm
